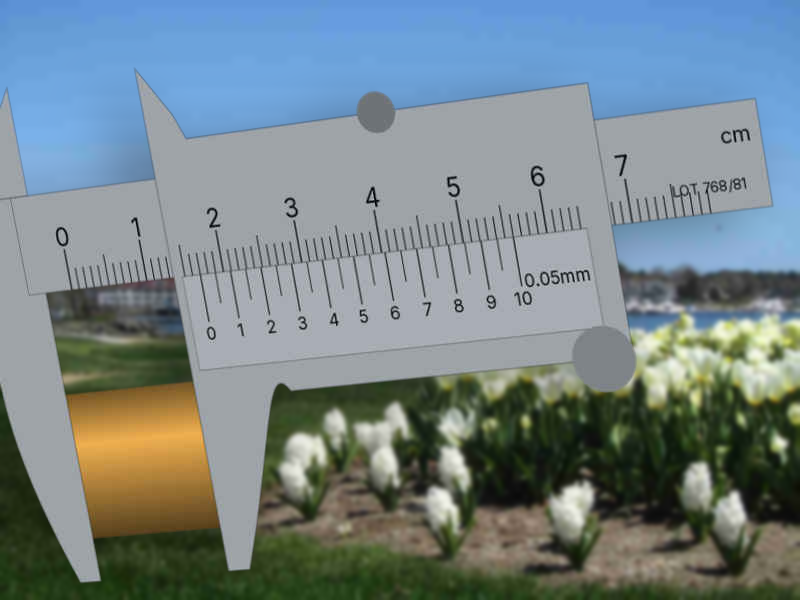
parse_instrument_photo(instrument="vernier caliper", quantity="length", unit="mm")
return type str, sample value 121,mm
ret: 17.0,mm
